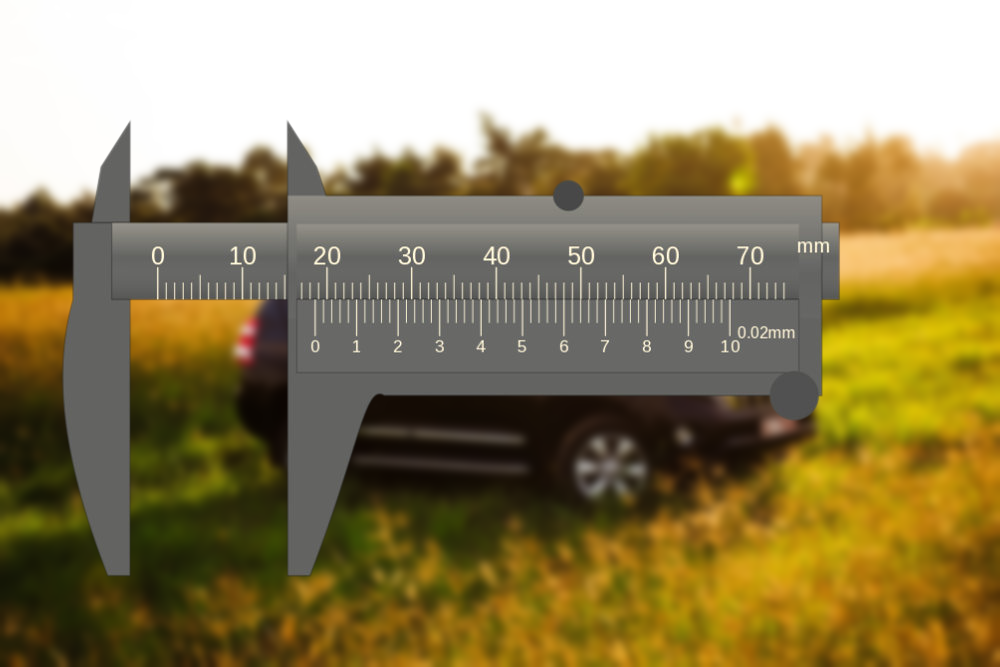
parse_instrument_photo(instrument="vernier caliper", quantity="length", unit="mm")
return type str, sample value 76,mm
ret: 18.6,mm
